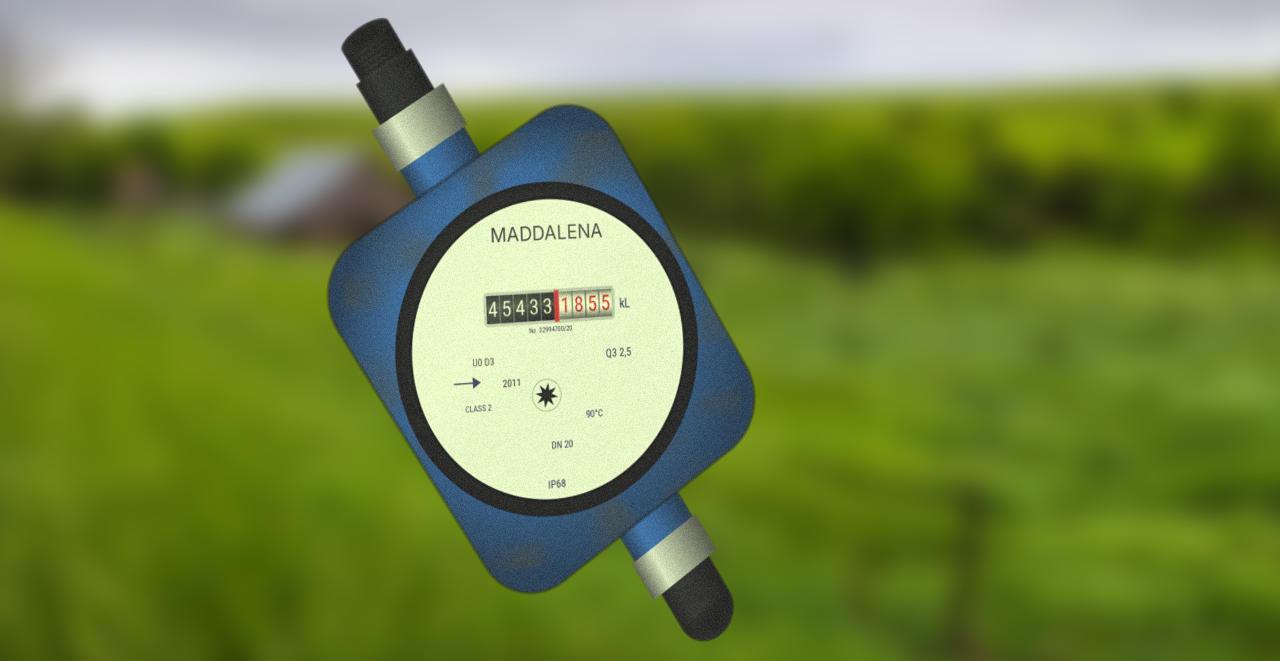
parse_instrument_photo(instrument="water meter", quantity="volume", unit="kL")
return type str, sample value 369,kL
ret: 45433.1855,kL
